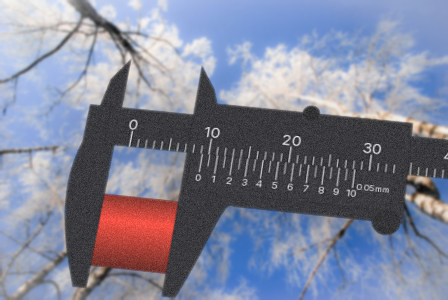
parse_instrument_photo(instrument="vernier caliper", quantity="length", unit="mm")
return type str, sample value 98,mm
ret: 9.2,mm
